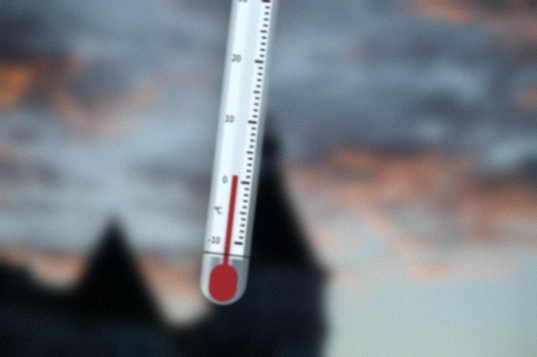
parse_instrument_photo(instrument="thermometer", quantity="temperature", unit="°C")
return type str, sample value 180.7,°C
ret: 1,°C
